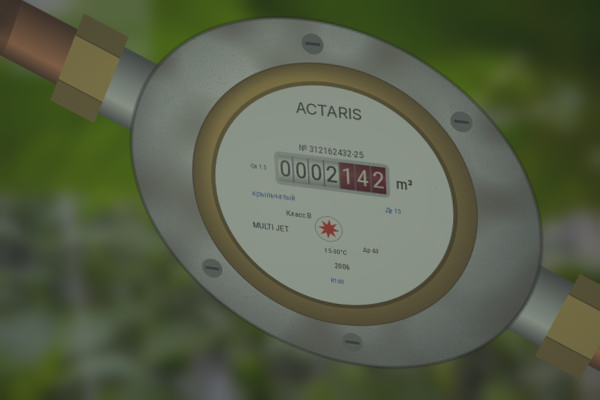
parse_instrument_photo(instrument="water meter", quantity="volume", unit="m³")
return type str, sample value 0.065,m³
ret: 2.142,m³
